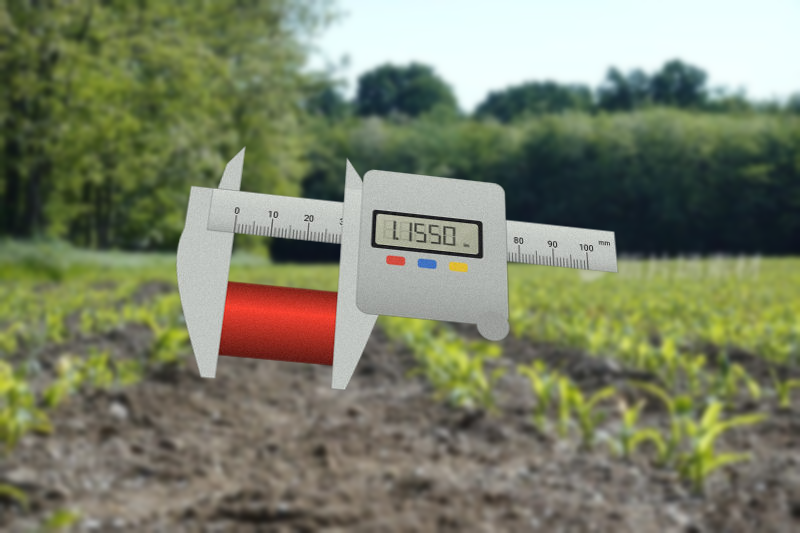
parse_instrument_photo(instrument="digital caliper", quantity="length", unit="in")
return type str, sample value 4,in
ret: 1.1550,in
